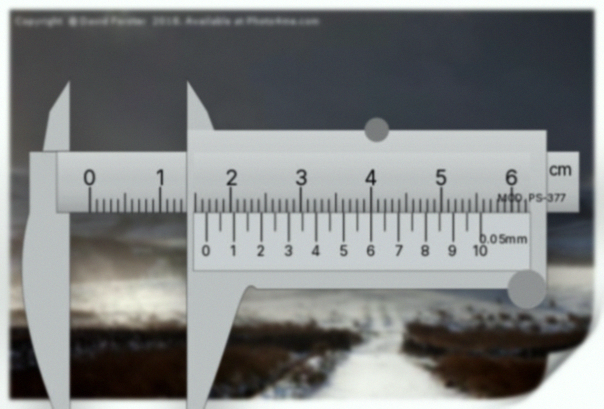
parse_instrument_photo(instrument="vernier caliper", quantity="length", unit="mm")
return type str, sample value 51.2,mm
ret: 16.6,mm
